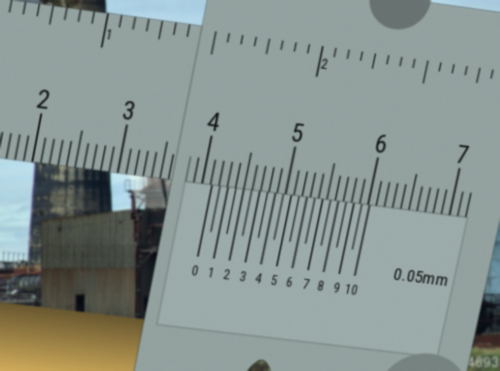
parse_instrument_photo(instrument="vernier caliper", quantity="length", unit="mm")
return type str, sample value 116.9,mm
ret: 41.2,mm
